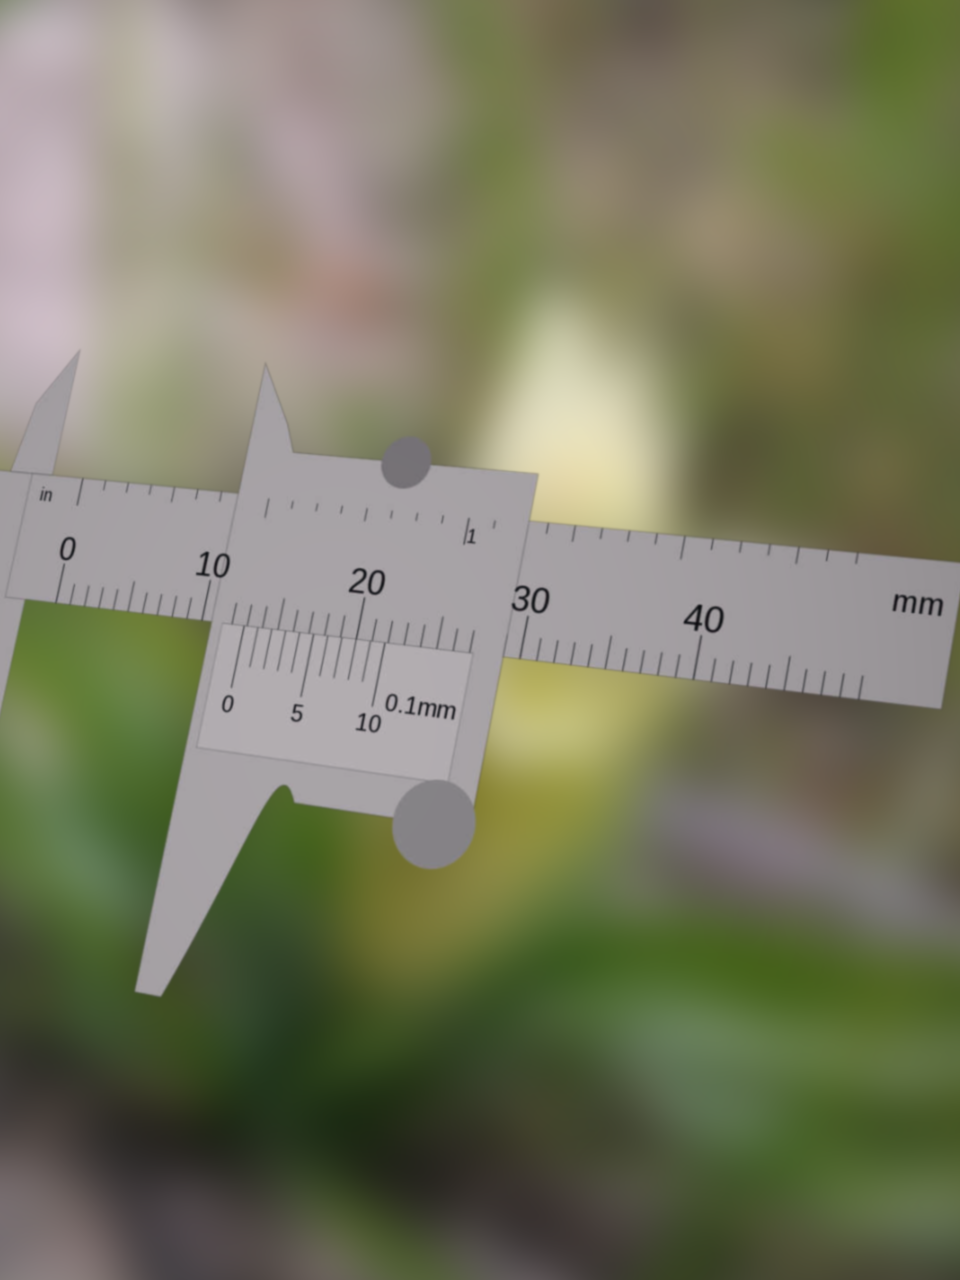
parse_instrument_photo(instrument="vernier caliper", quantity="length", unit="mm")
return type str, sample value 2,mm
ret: 12.8,mm
